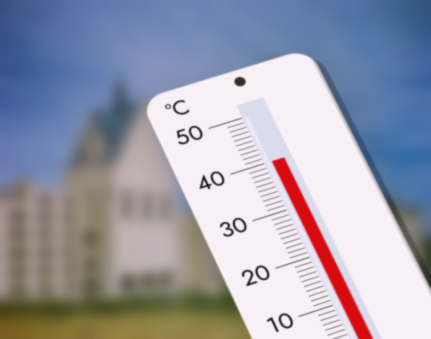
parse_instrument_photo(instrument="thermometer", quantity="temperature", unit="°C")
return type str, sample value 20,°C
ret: 40,°C
